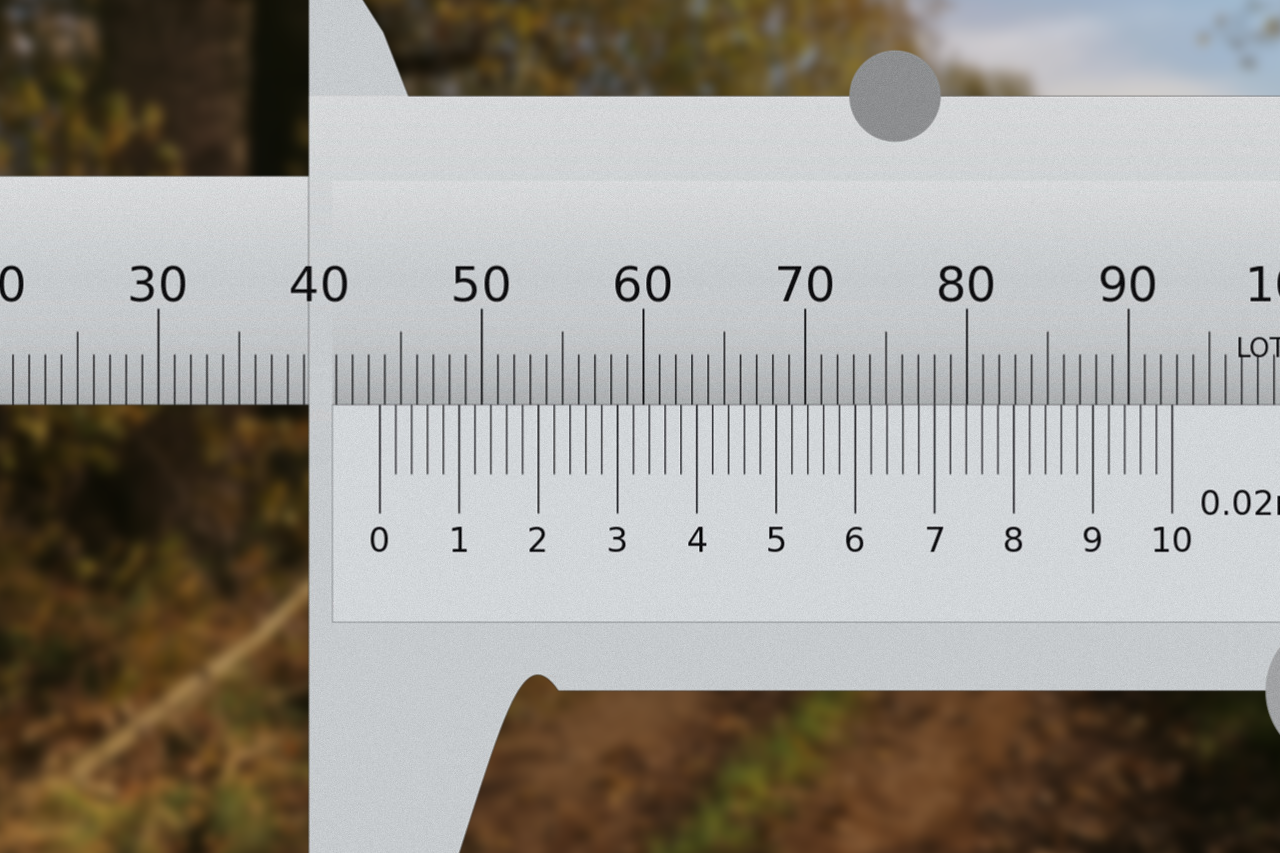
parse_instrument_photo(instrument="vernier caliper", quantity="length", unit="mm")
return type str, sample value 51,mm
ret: 43.7,mm
